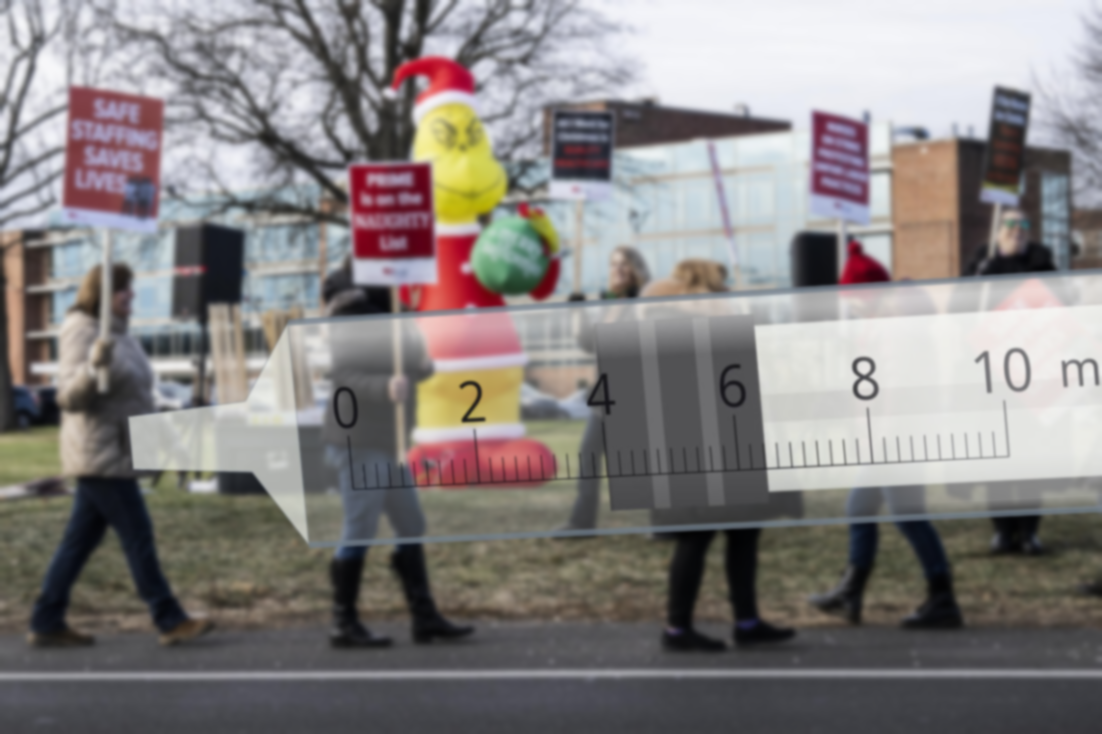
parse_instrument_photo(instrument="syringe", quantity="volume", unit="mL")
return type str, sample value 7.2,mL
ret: 4,mL
